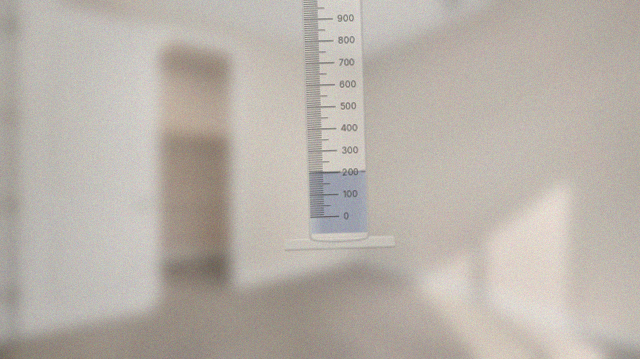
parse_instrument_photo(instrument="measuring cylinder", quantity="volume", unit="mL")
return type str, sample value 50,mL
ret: 200,mL
